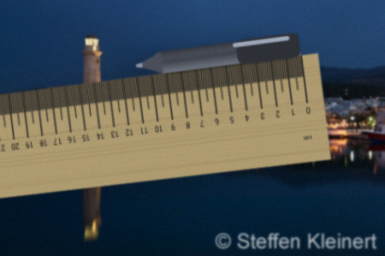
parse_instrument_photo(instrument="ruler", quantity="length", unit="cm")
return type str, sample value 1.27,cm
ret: 11,cm
